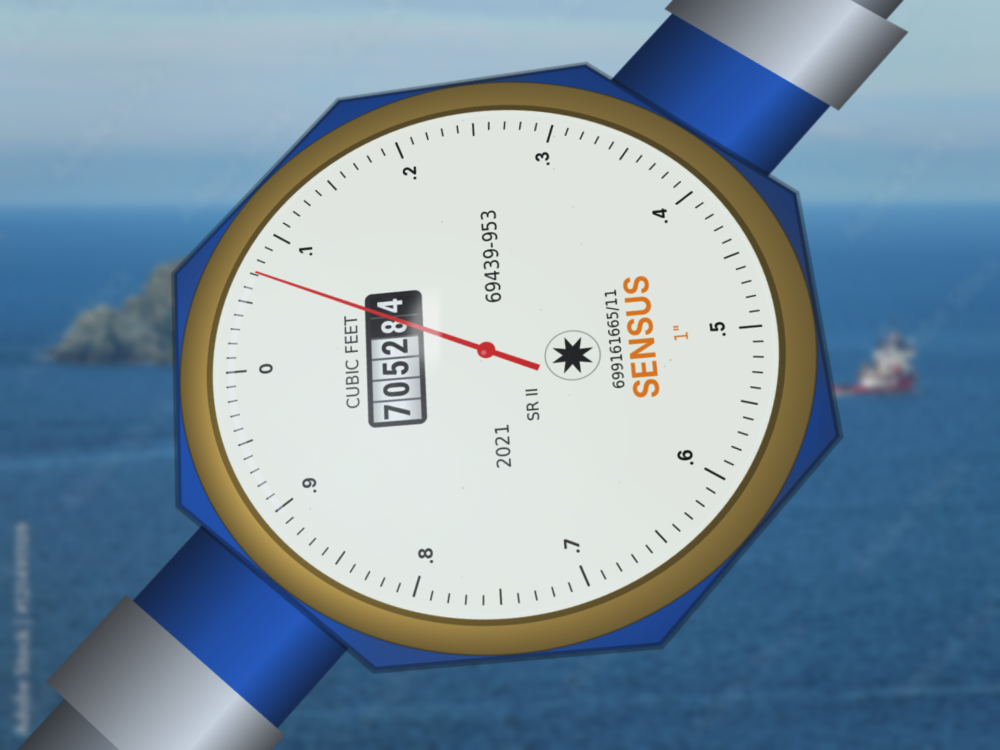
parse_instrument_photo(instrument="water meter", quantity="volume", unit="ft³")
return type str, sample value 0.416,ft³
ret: 705284.07,ft³
